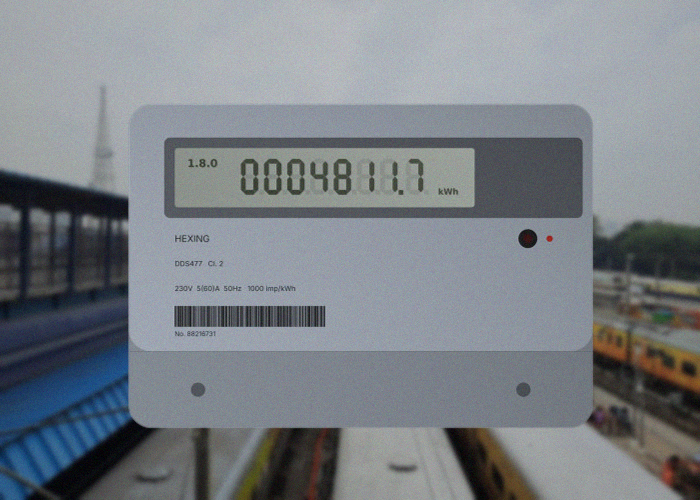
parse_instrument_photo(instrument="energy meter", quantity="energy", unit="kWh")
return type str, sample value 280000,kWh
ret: 4811.7,kWh
